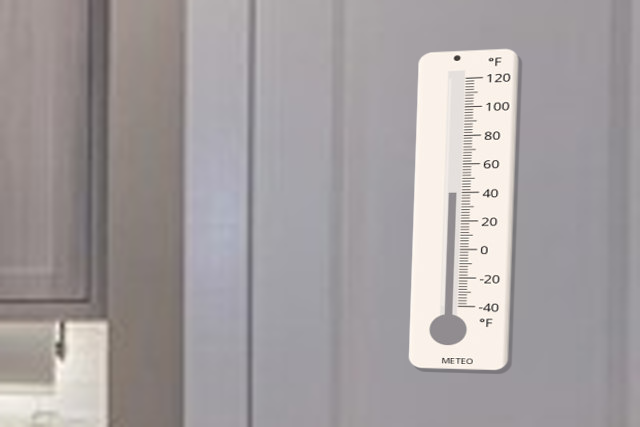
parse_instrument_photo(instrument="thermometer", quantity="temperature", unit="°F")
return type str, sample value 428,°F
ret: 40,°F
